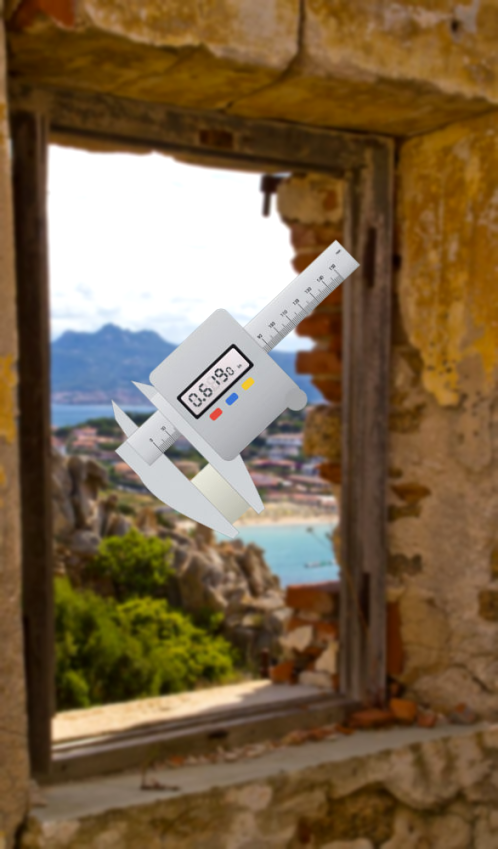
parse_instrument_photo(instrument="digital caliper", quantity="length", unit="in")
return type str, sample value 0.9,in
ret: 0.6190,in
